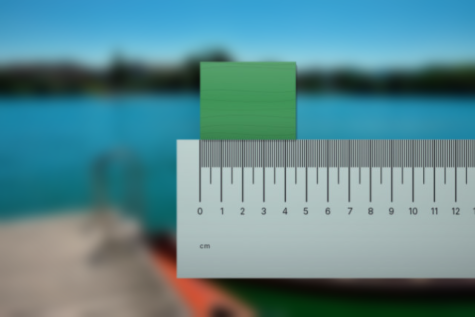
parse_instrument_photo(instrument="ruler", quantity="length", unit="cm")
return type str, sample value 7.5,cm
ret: 4.5,cm
